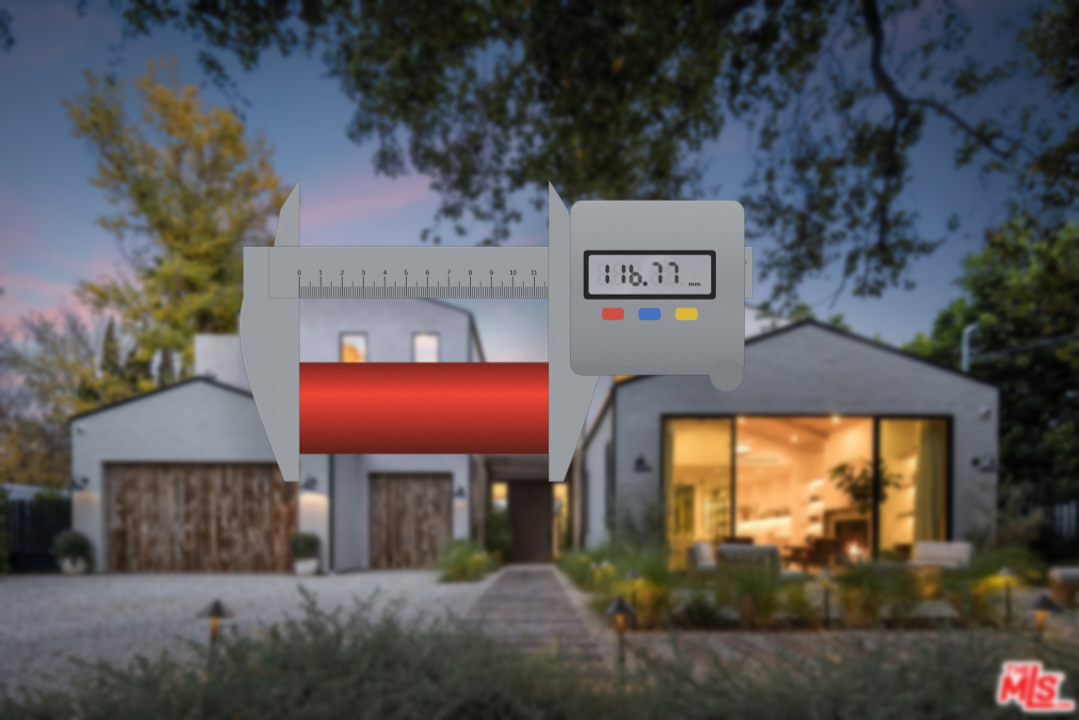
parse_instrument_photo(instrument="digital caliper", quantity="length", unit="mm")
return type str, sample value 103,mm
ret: 116.77,mm
